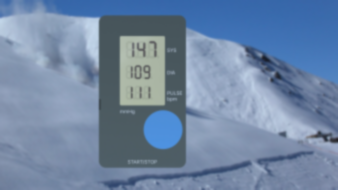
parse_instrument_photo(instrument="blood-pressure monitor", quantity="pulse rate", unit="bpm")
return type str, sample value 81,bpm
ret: 111,bpm
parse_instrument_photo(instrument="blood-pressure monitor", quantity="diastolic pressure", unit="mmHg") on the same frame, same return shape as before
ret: 109,mmHg
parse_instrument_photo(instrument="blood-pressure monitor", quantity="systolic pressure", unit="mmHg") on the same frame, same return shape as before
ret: 147,mmHg
